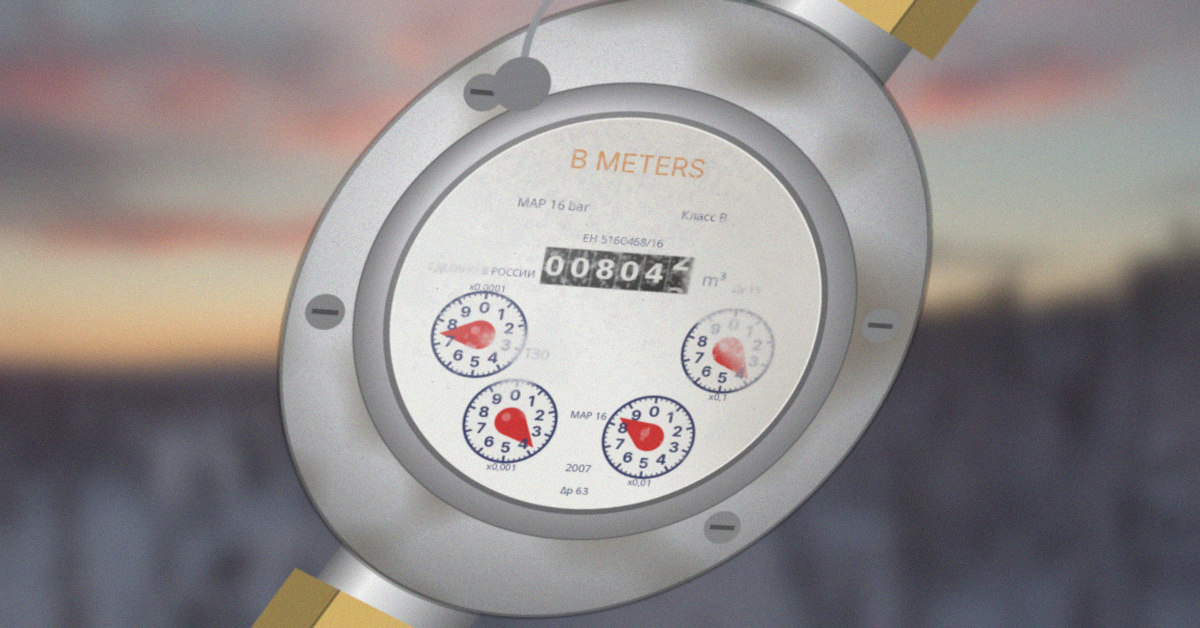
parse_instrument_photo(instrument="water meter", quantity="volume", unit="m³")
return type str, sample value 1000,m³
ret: 8042.3837,m³
